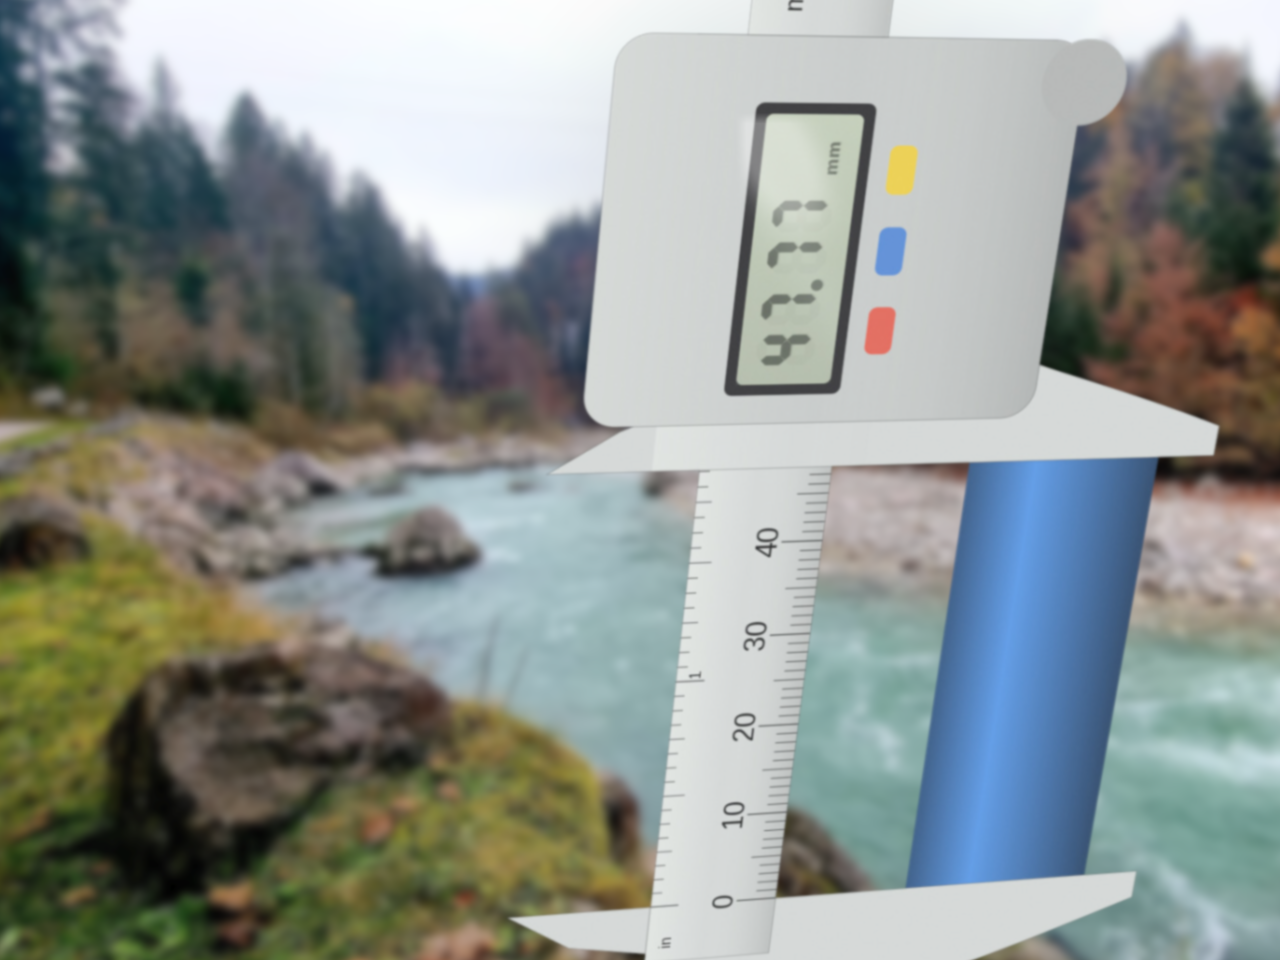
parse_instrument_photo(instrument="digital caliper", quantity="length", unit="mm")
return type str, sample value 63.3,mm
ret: 47.77,mm
